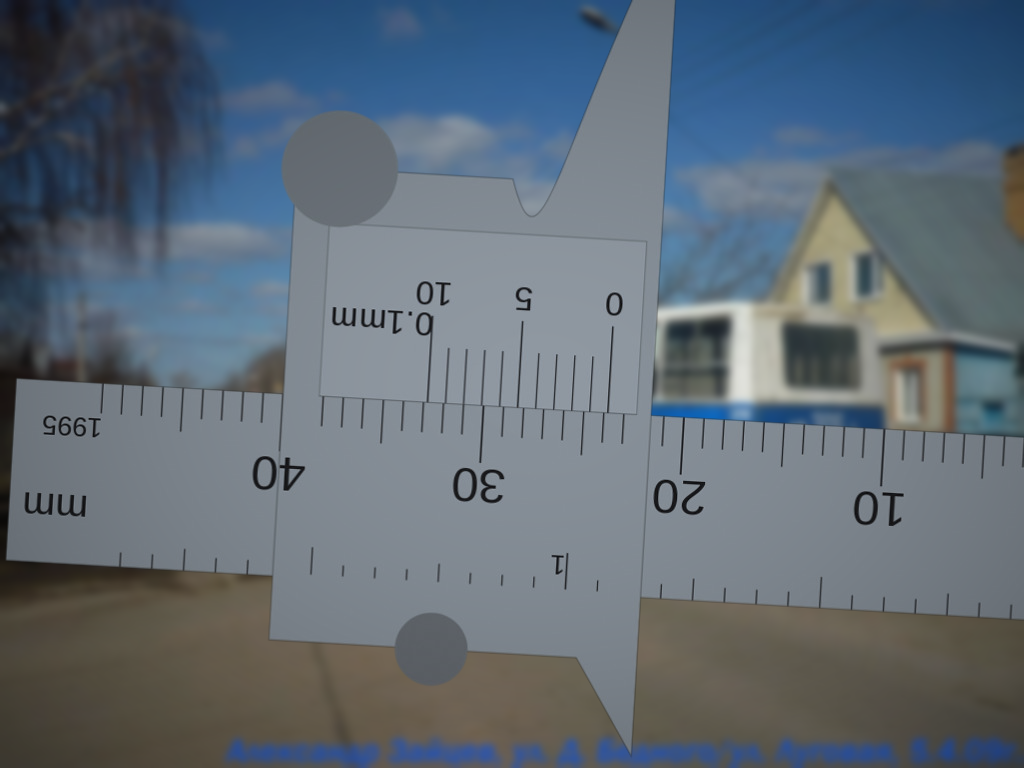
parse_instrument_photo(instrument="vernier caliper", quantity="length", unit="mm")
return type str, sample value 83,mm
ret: 23.8,mm
